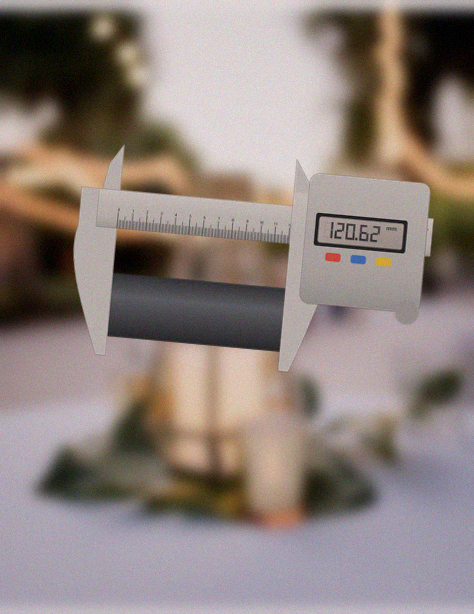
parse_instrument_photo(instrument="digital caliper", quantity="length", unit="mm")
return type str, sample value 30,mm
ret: 120.62,mm
